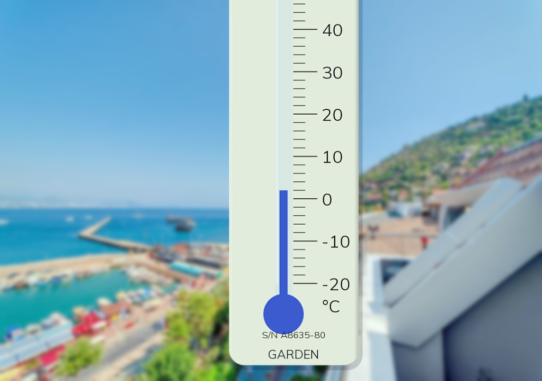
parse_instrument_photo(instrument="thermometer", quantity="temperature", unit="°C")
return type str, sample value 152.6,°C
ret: 2,°C
